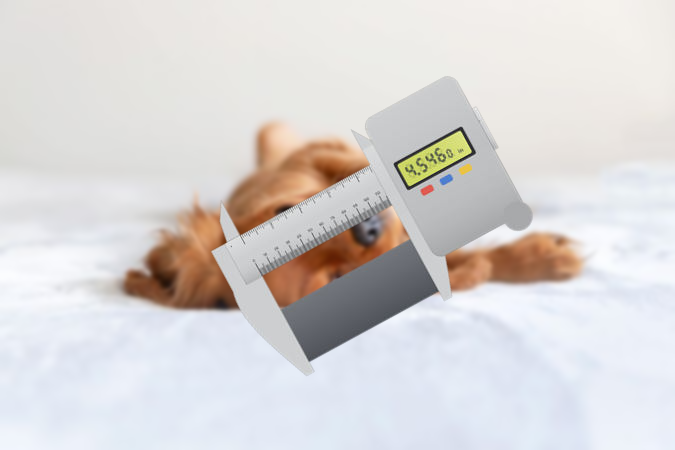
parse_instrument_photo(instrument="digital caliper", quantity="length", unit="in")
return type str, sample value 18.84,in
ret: 4.5460,in
